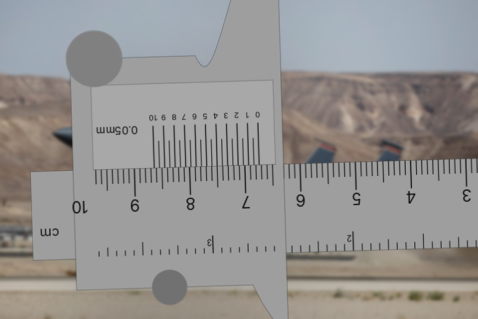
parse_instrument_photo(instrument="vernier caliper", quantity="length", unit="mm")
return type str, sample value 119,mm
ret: 67.4,mm
